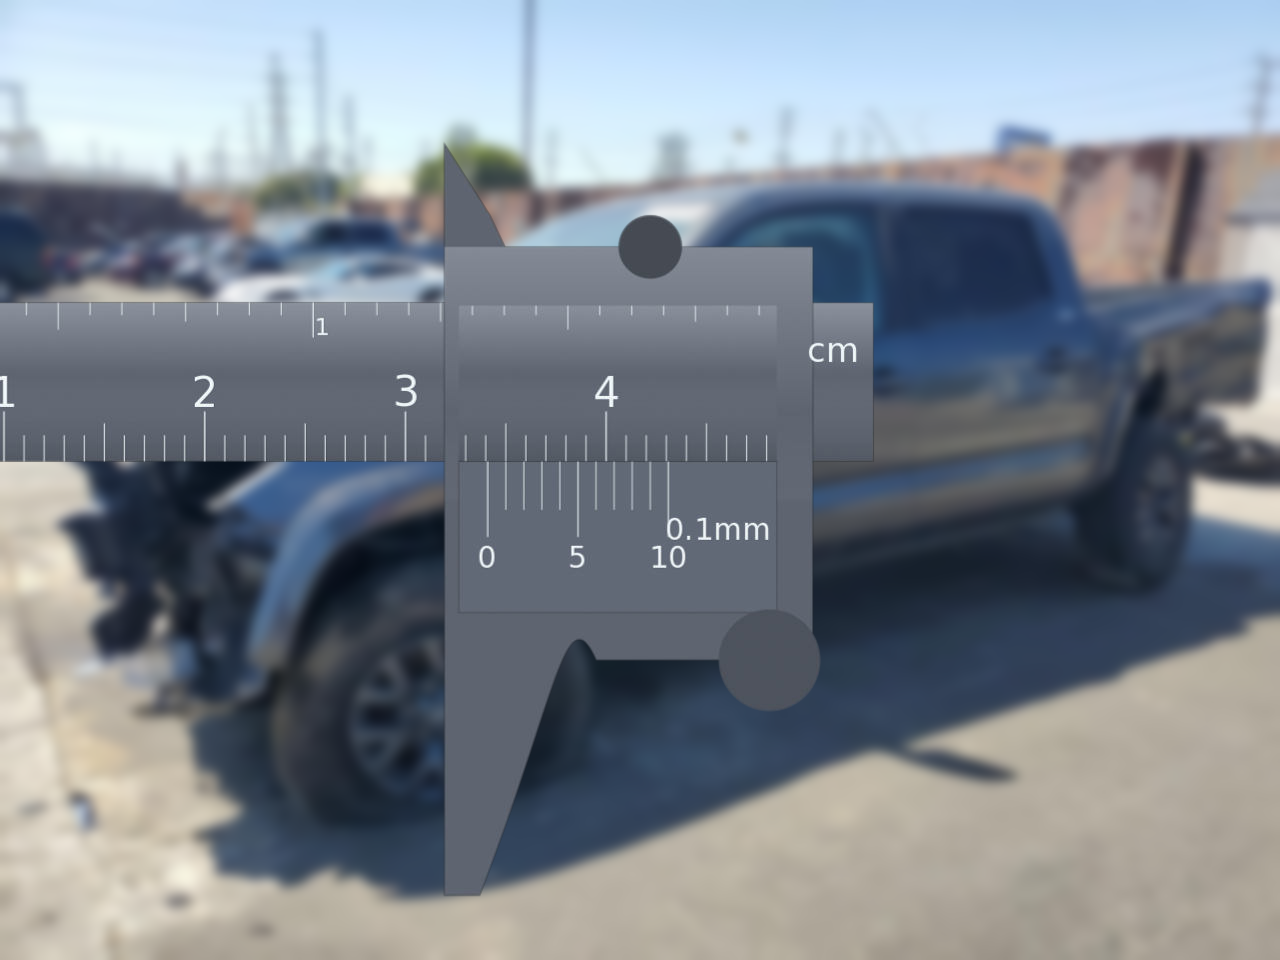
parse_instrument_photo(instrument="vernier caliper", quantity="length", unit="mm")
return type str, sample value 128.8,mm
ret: 34.1,mm
